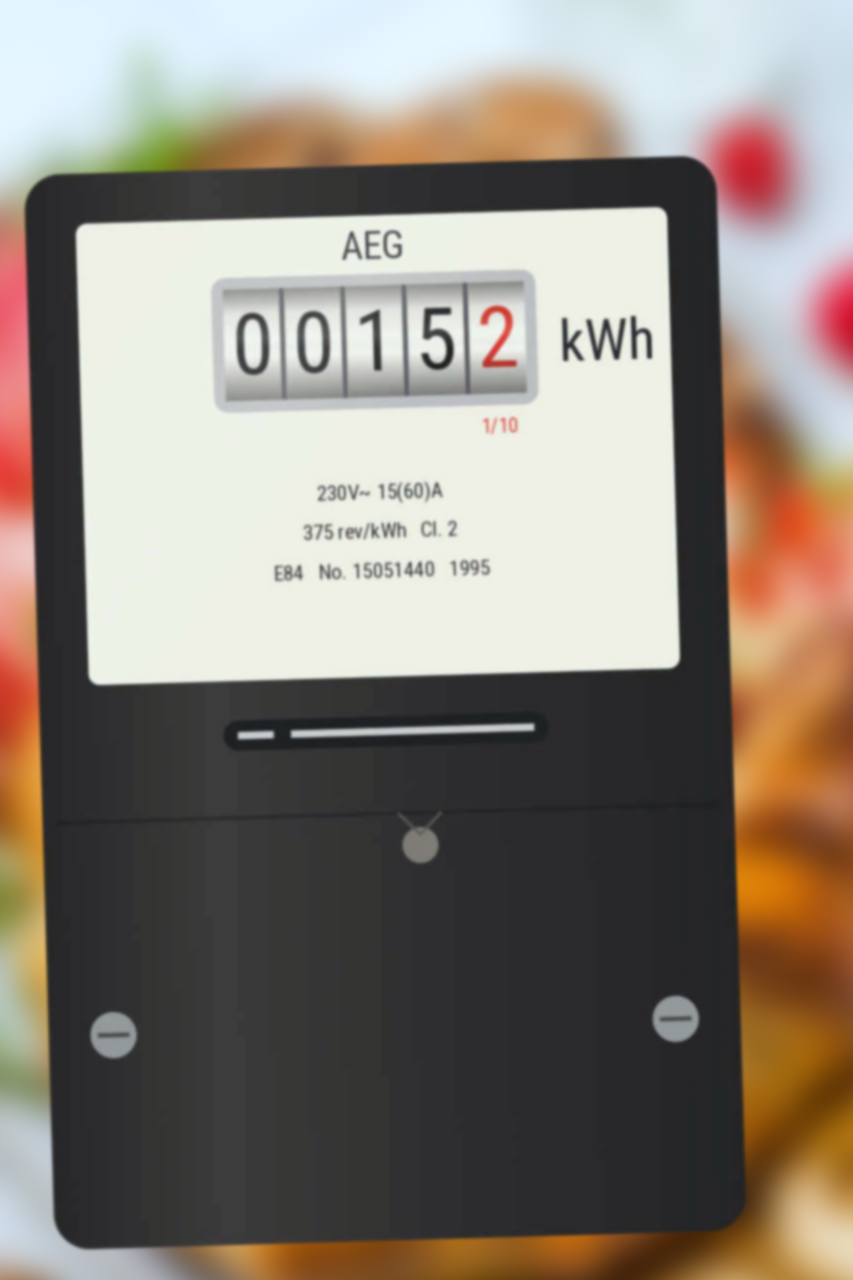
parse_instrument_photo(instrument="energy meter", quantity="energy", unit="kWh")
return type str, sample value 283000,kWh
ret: 15.2,kWh
